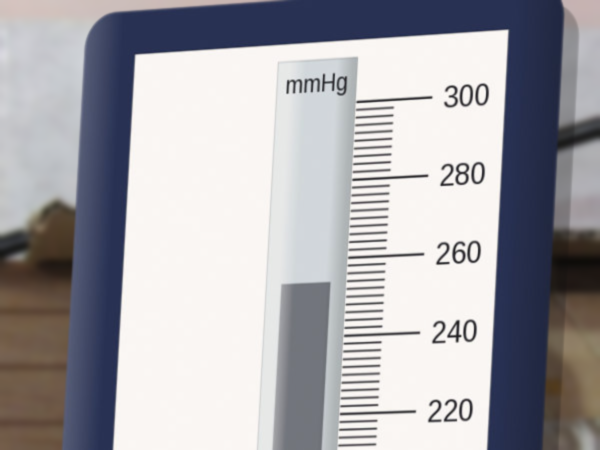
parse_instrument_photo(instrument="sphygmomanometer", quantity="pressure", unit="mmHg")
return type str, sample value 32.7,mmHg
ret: 254,mmHg
